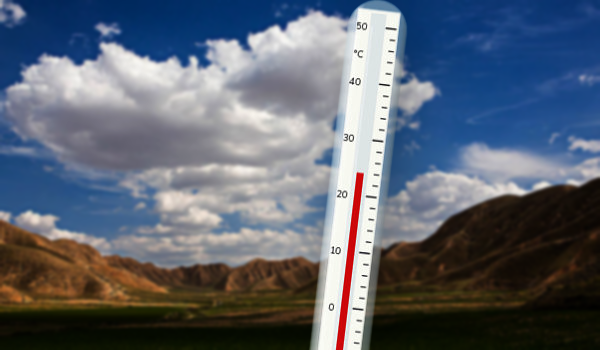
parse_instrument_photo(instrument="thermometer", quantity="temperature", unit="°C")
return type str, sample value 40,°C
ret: 24,°C
